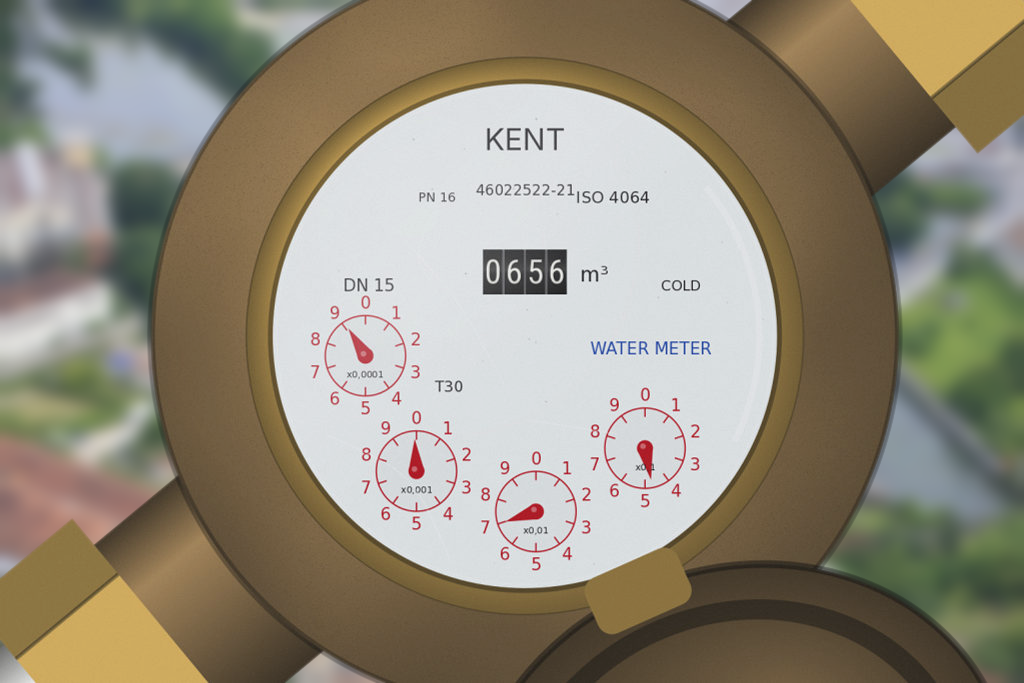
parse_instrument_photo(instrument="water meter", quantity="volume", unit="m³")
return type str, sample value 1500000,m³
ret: 656.4699,m³
